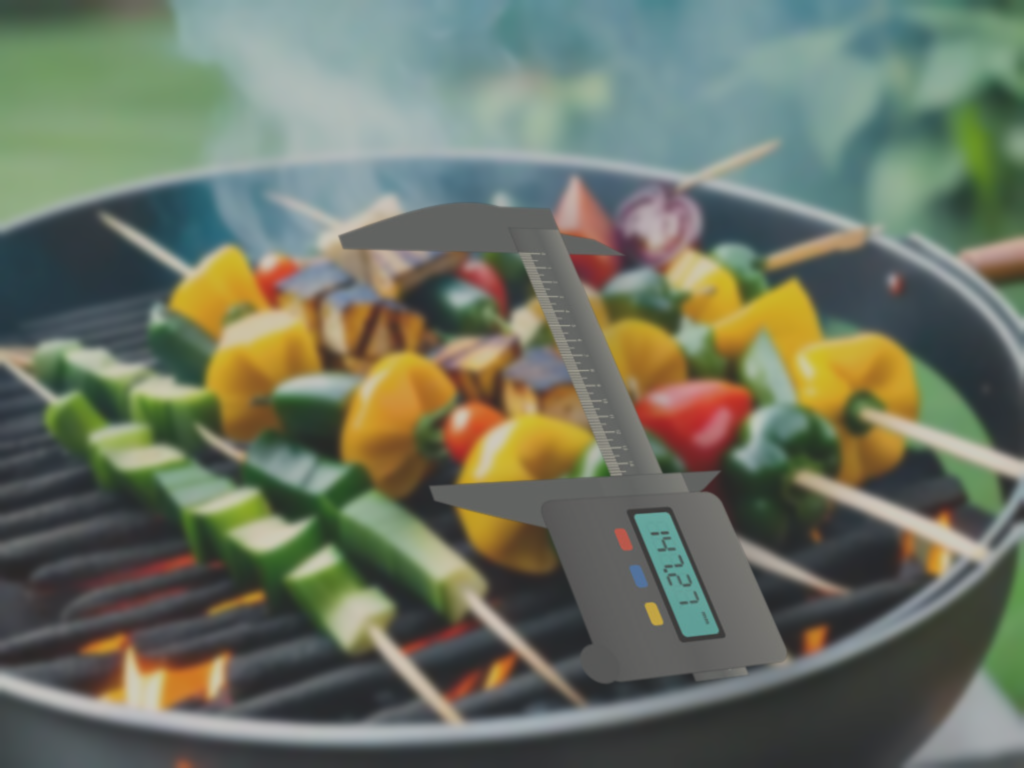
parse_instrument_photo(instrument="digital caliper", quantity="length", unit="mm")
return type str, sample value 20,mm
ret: 147.27,mm
